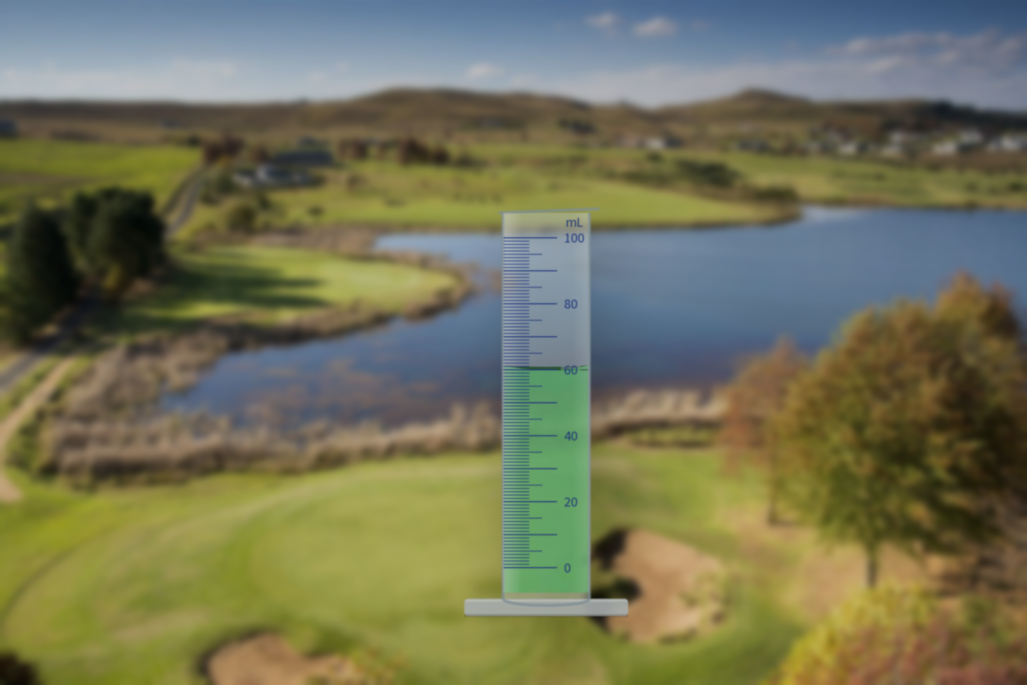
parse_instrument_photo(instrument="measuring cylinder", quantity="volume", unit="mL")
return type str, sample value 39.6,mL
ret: 60,mL
